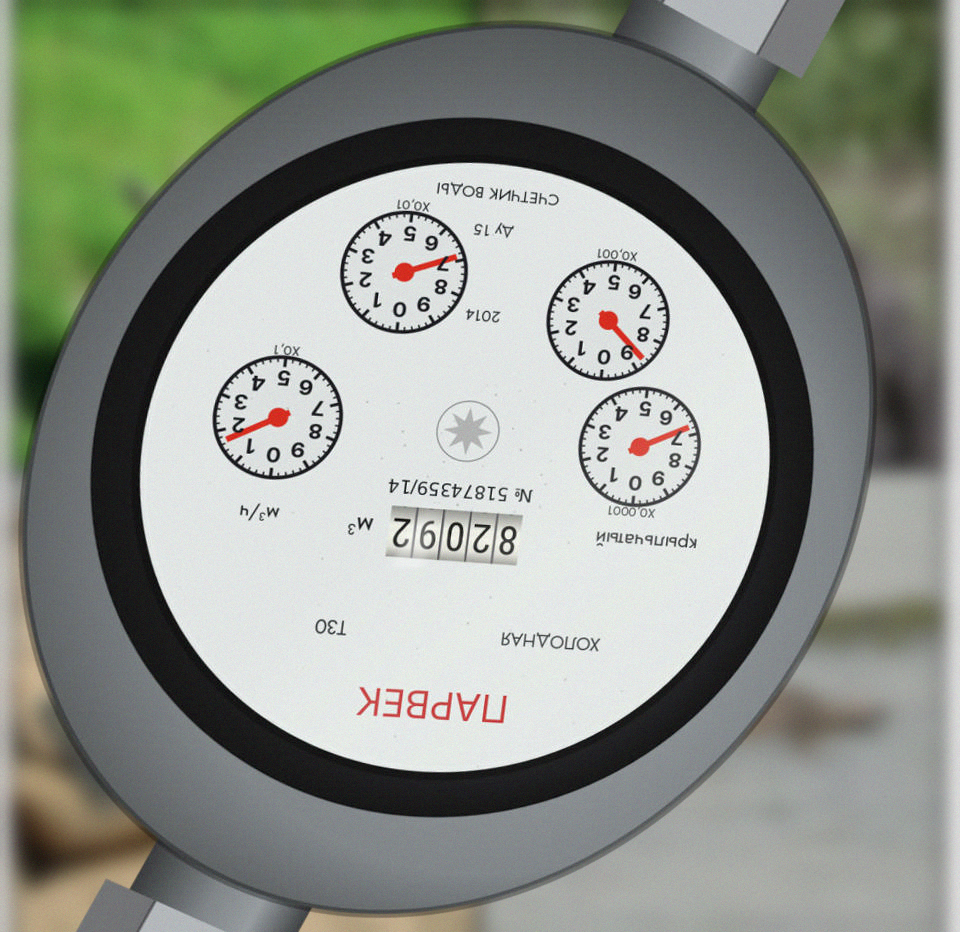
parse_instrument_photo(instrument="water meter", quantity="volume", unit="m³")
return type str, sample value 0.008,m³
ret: 82092.1686,m³
